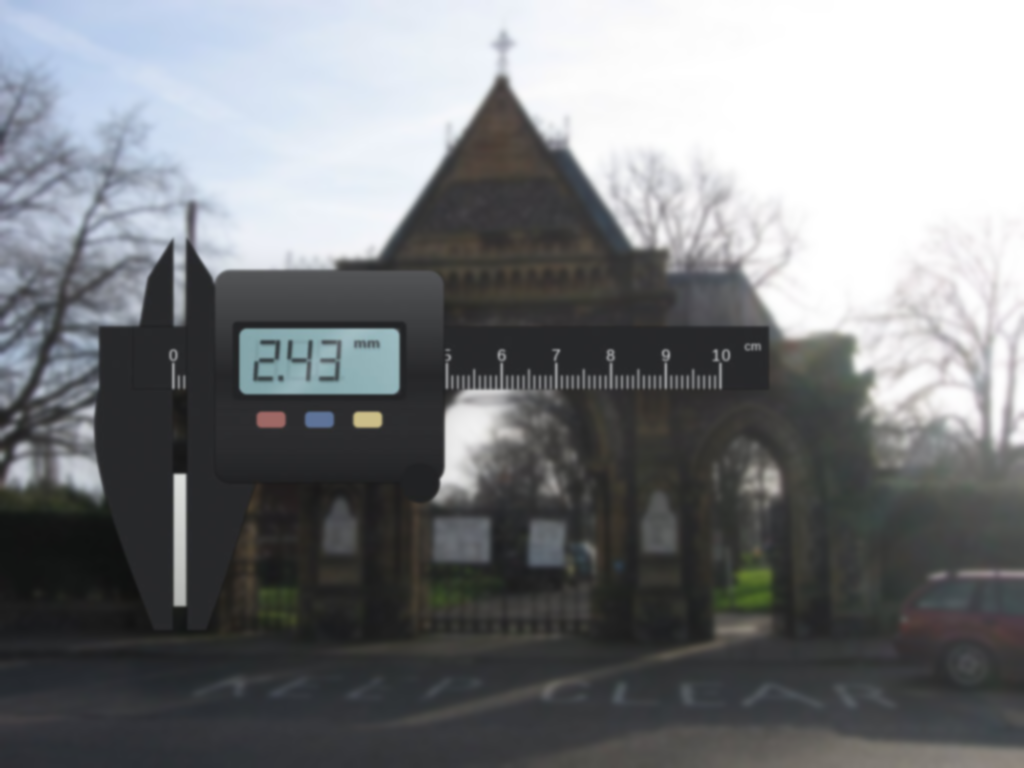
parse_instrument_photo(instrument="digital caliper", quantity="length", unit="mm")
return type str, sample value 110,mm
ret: 2.43,mm
